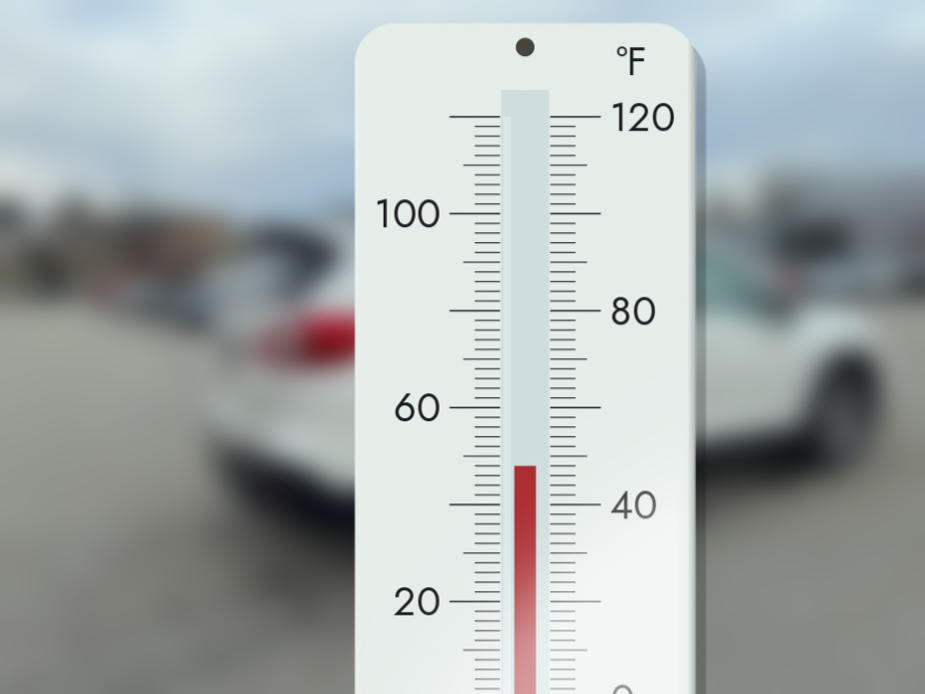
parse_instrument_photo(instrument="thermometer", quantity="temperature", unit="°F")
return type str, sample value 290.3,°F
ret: 48,°F
